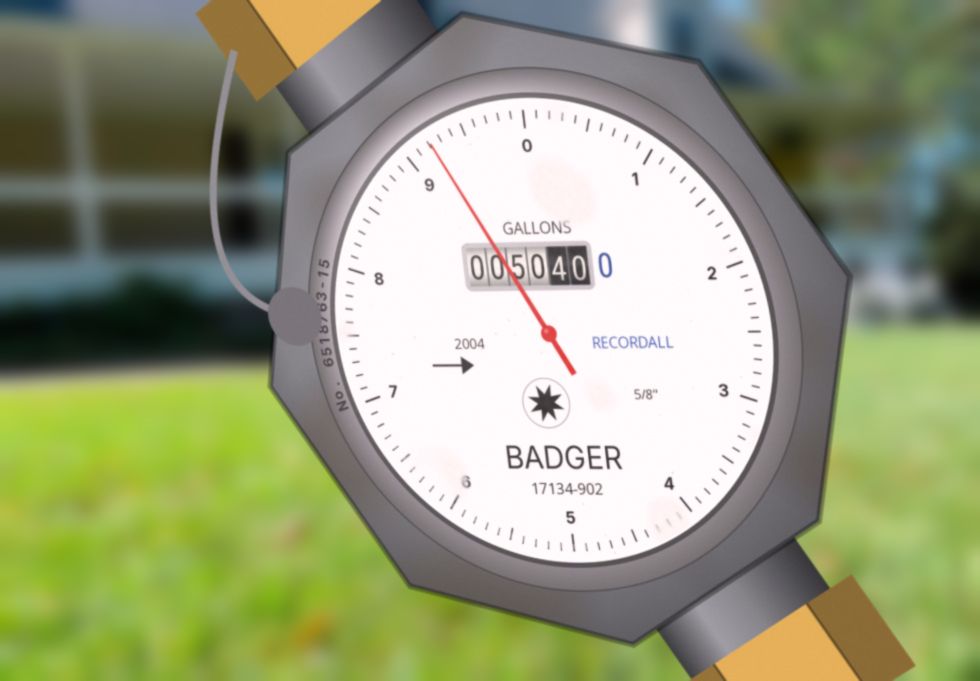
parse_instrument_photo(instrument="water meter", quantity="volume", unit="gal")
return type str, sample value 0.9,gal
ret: 50399.2,gal
